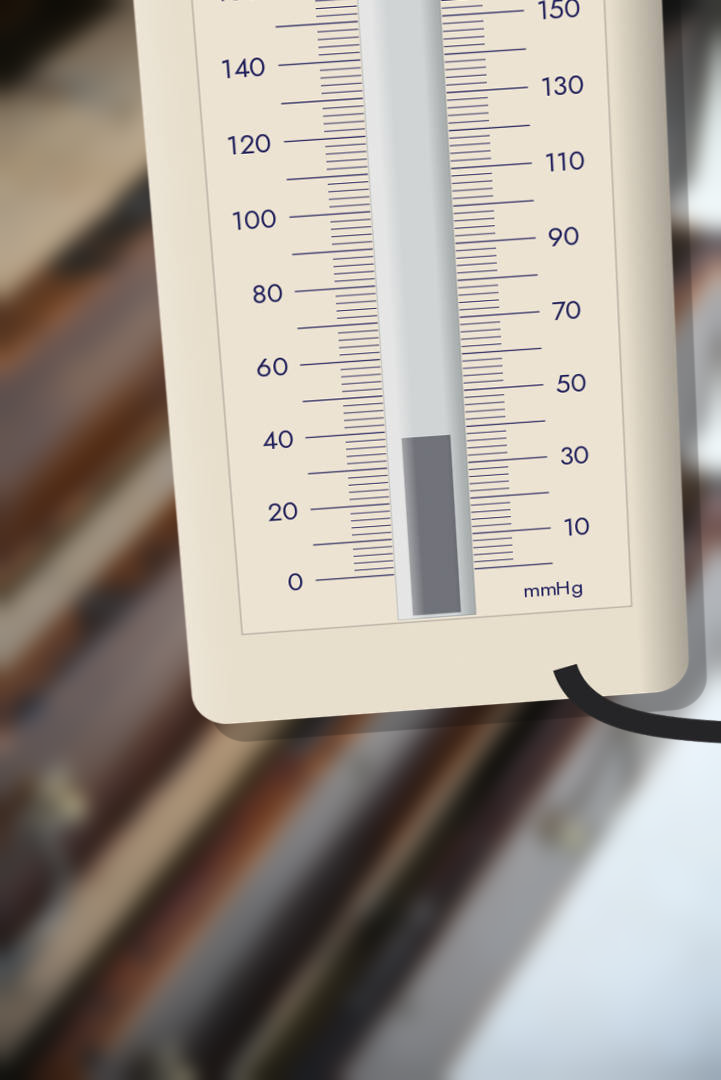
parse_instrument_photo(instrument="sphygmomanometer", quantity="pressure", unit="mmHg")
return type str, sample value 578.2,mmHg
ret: 38,mmHg
